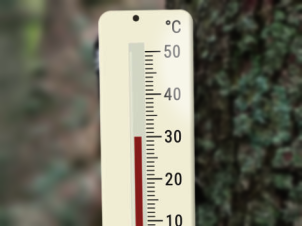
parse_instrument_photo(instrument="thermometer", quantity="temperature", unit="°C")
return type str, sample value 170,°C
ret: 30,°C
